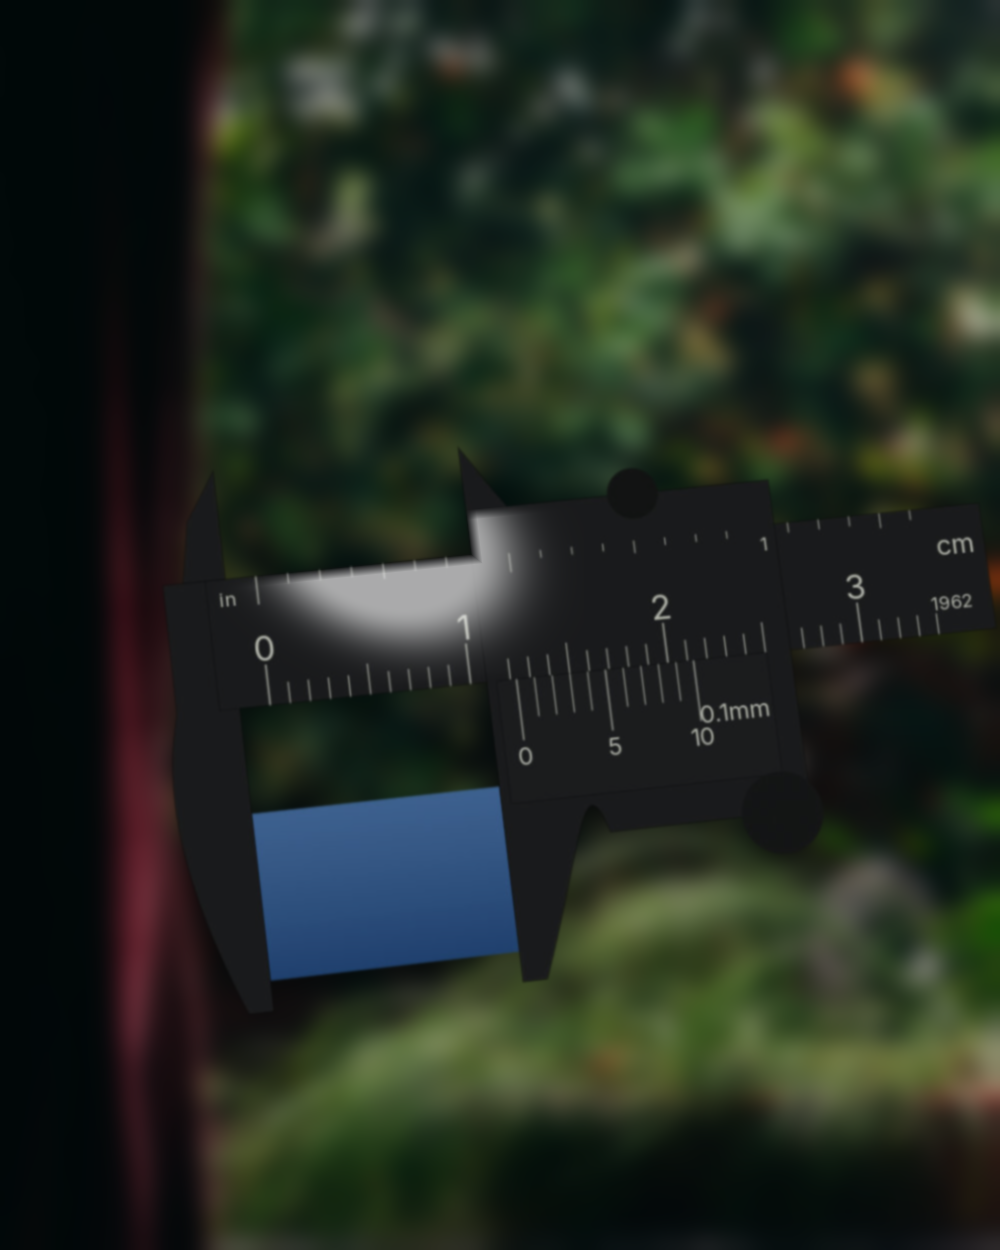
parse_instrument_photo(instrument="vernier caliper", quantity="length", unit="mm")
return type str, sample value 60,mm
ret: 12.3,mm
